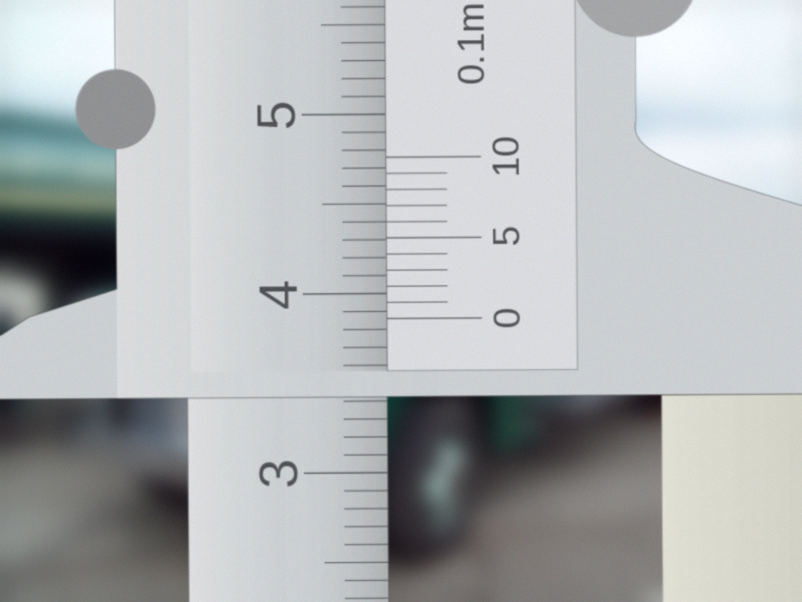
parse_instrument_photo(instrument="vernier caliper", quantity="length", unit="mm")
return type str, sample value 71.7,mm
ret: 38.6,mm
